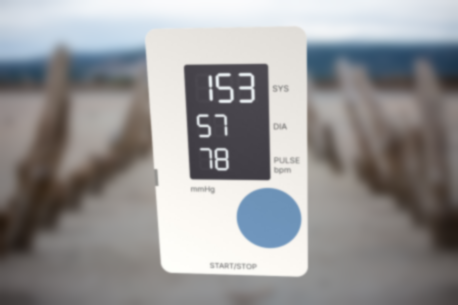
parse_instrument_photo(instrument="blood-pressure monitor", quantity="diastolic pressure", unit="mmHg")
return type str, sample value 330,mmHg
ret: 57,mmHg
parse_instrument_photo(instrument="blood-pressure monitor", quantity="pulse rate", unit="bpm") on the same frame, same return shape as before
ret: 78,bpm
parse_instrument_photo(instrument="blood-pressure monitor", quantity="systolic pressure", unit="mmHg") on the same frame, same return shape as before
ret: 153,mmHg
